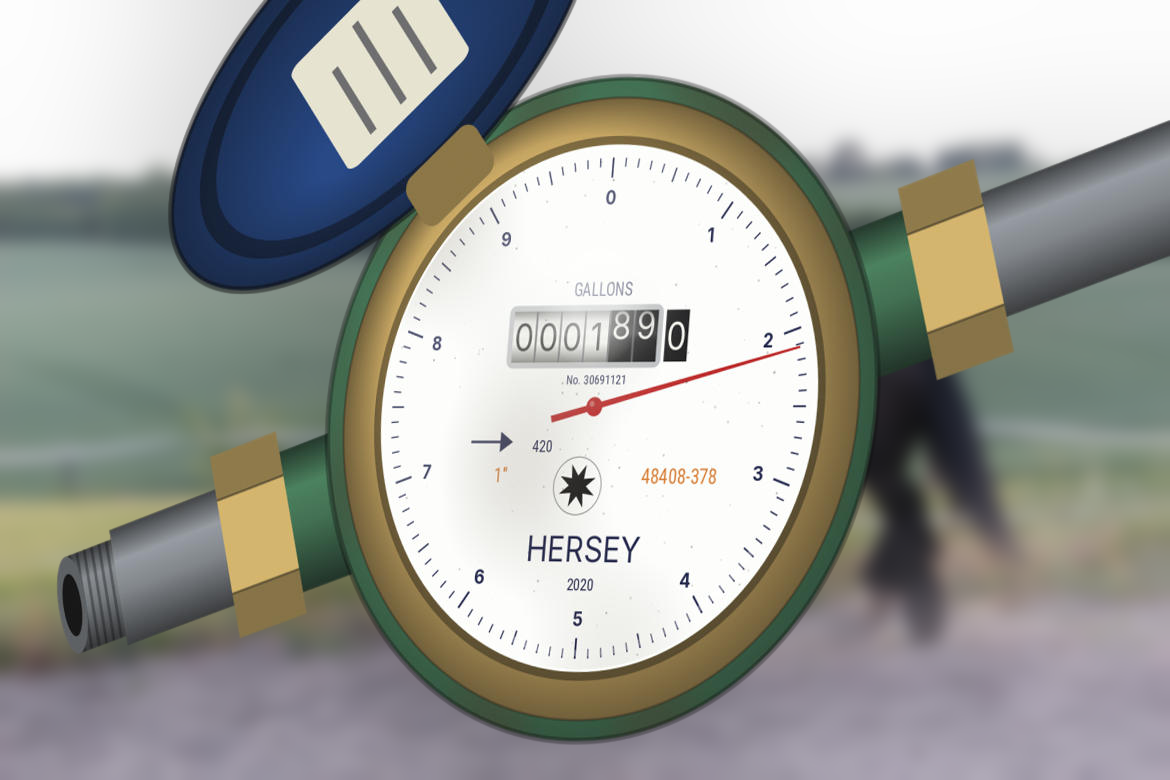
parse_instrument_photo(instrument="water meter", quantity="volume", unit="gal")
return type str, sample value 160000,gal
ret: 1892.1,gal
